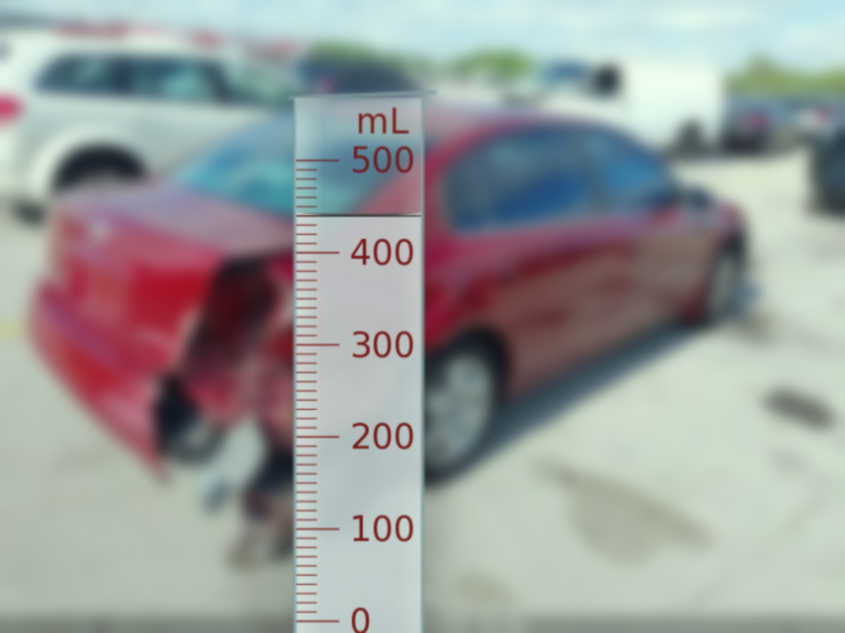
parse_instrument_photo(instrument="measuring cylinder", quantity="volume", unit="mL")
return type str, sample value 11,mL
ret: 440,mL
